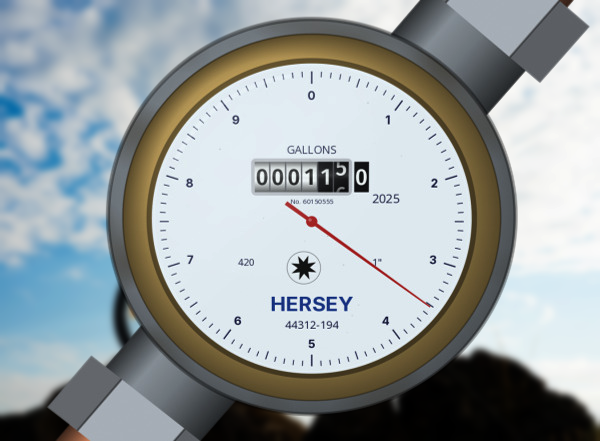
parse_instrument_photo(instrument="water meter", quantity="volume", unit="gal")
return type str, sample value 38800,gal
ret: 1153.5,gal
